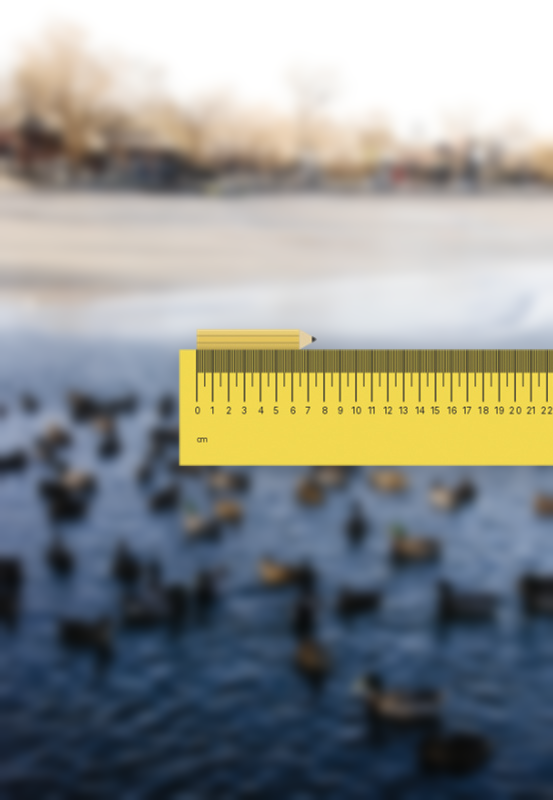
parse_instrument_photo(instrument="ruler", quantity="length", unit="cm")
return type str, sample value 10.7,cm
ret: 7.5,cm
